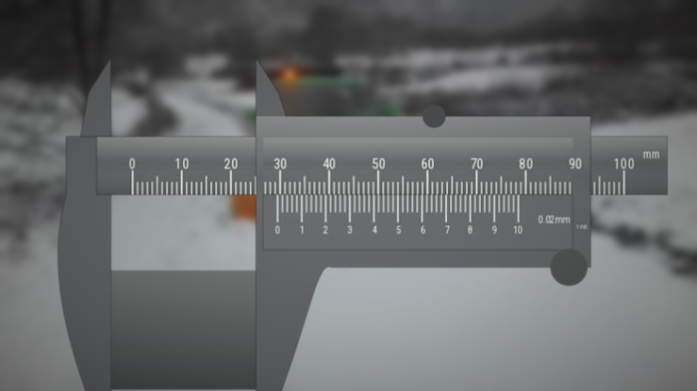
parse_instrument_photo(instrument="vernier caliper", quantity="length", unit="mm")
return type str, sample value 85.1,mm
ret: 29.5,mm
